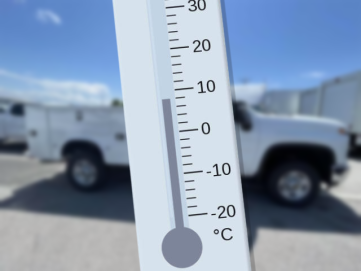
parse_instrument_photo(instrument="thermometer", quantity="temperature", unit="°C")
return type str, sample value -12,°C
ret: 8,°C
